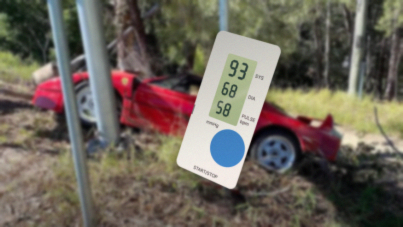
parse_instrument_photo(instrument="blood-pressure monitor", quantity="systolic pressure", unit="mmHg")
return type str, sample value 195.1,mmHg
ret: 93,mmHg
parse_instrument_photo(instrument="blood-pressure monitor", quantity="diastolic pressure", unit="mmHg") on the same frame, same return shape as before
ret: 68,mmHg
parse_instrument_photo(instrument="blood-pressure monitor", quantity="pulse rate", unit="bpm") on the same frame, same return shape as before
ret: 58,bpm
